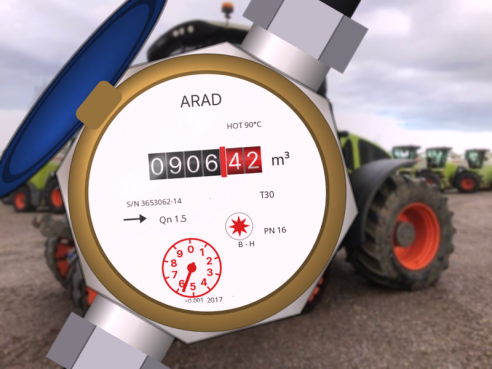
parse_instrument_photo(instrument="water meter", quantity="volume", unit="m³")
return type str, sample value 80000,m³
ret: 906.425,m³
